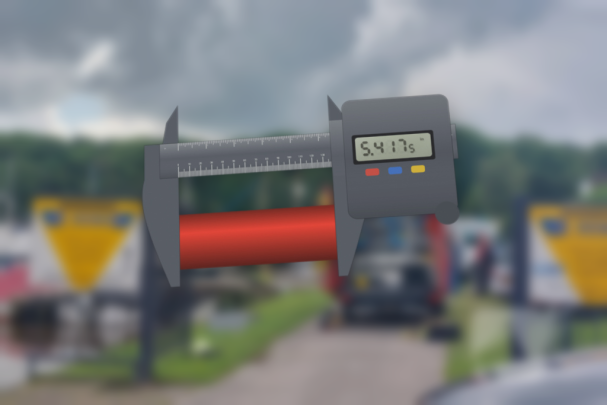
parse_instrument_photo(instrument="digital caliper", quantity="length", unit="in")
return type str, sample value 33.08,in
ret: 5.4175,in
